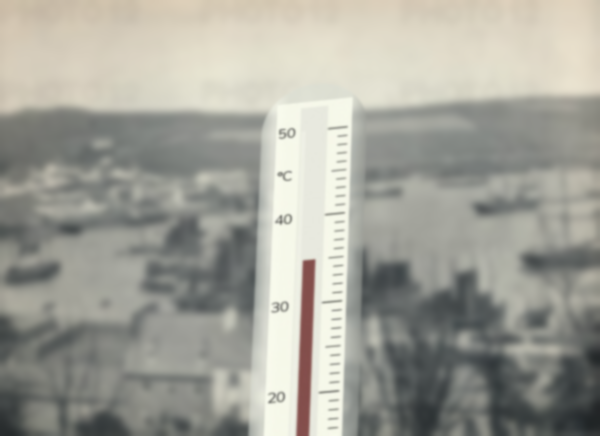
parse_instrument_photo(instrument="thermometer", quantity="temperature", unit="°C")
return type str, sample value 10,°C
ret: 35,°C
